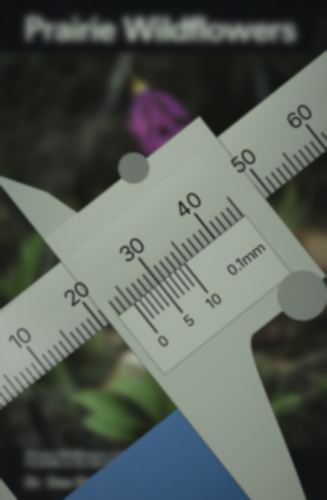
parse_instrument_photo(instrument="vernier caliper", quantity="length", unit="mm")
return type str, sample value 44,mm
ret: 25.5,mm
